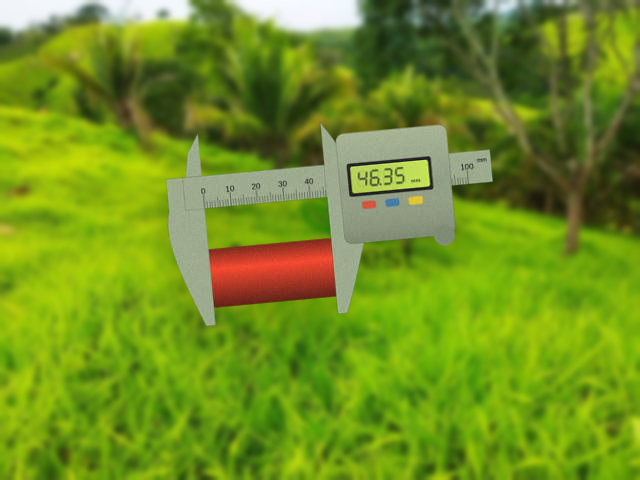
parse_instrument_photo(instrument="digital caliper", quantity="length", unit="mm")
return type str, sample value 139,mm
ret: 46.35,mm
